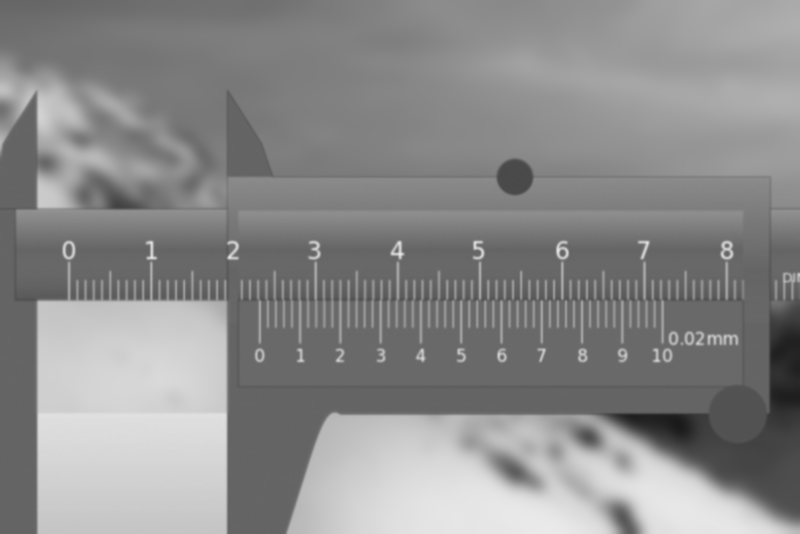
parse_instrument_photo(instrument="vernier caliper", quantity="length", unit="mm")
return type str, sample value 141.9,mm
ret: 23.2,mm
